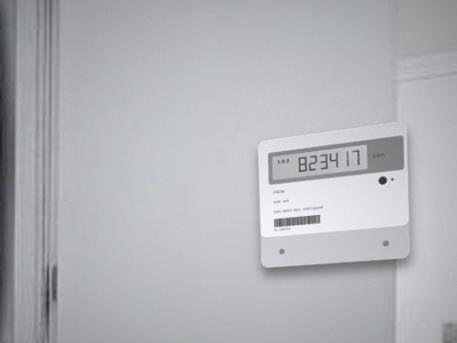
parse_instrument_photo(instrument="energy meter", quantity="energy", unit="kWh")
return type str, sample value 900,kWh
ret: 823417,kWh
